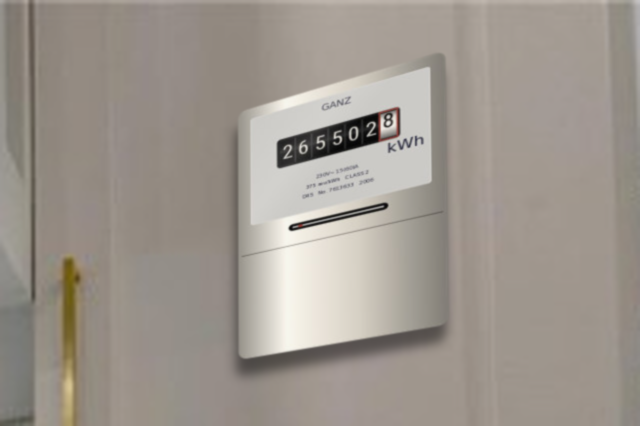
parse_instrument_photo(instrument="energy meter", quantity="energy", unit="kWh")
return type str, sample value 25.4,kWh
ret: 265502.8,kWh
